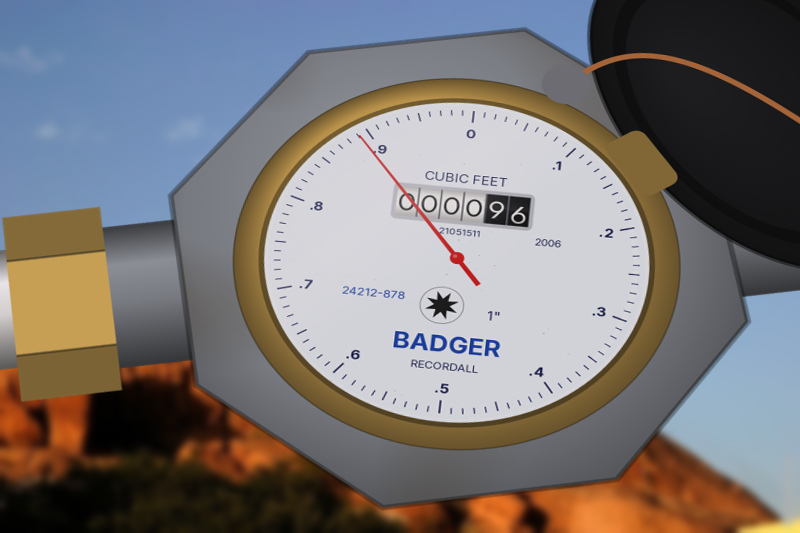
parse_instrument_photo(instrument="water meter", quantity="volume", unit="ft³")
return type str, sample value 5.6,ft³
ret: 95.89,ft³
